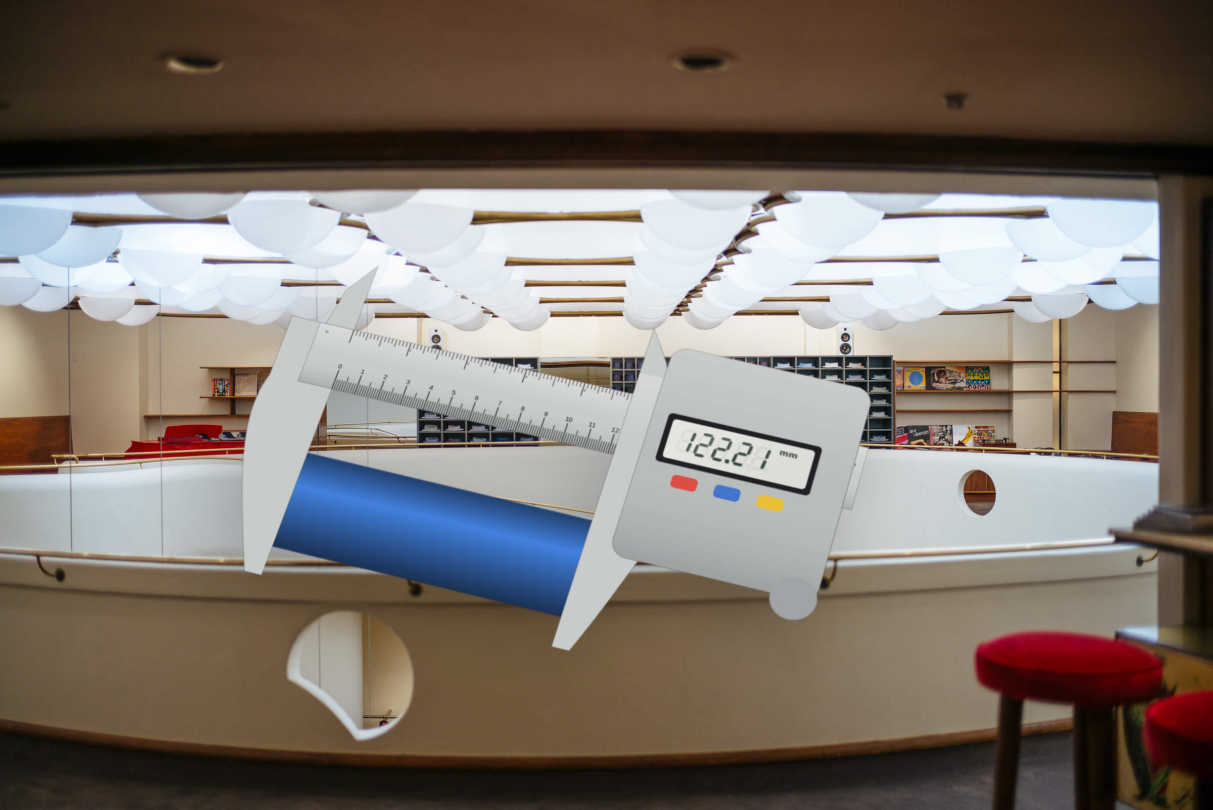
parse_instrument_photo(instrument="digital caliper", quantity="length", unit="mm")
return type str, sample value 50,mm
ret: 122.21,mm
